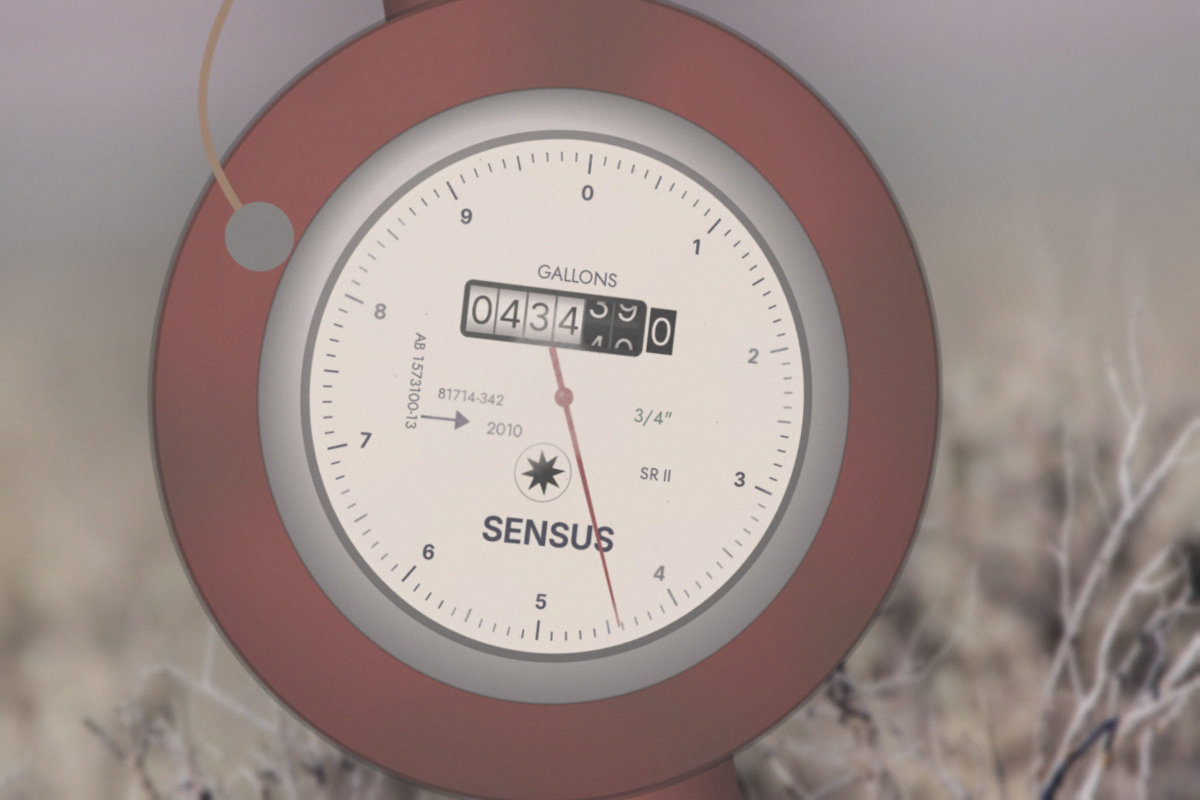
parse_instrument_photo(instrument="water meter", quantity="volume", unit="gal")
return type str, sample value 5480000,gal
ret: 434394.4,gal
